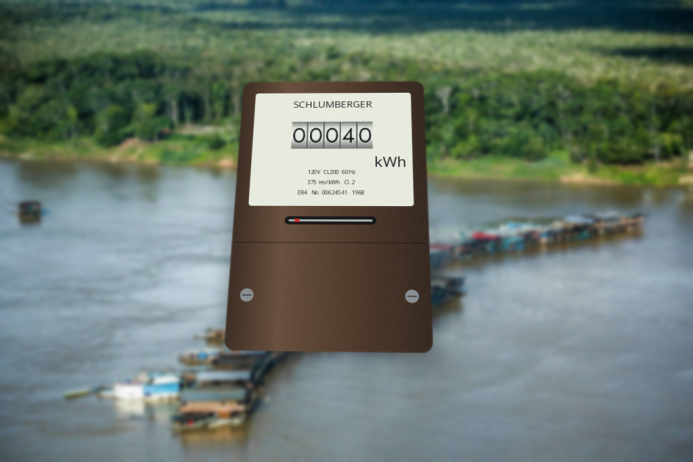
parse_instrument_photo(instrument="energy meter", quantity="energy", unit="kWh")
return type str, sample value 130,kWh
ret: 40,kWh
